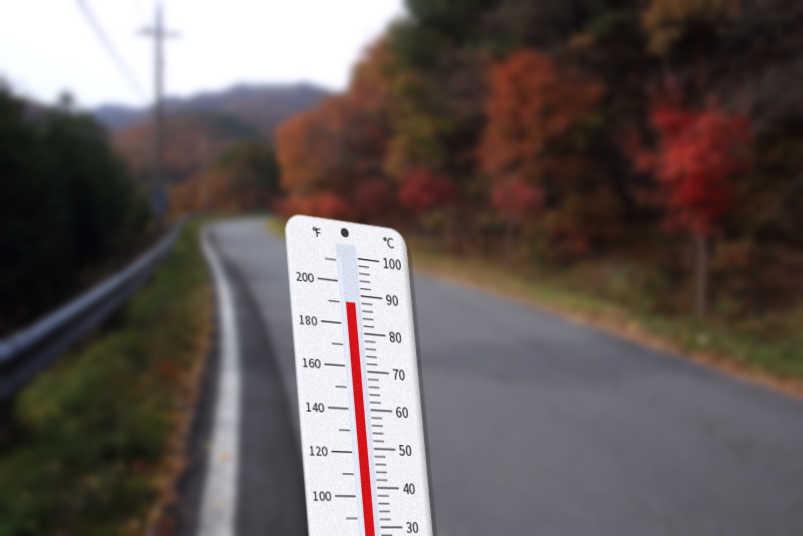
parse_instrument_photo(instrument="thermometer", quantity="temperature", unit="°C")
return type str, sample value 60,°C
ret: 88,°C
